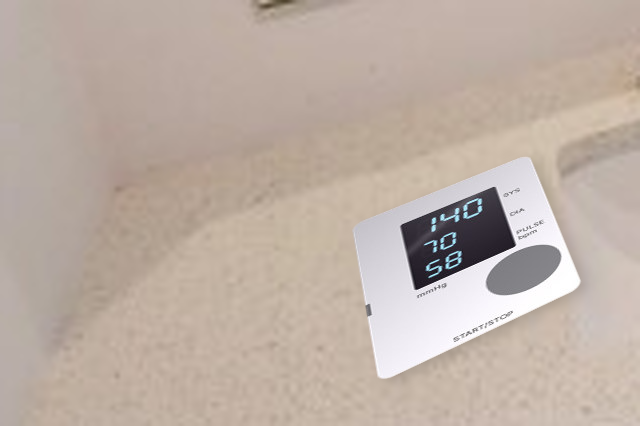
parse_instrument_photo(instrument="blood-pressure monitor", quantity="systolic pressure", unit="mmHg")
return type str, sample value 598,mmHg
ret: 140,mmHg
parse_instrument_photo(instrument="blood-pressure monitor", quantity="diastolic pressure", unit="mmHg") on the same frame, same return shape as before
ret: 70,mmHg
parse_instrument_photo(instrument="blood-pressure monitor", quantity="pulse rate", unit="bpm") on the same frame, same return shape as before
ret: 58,bpm
